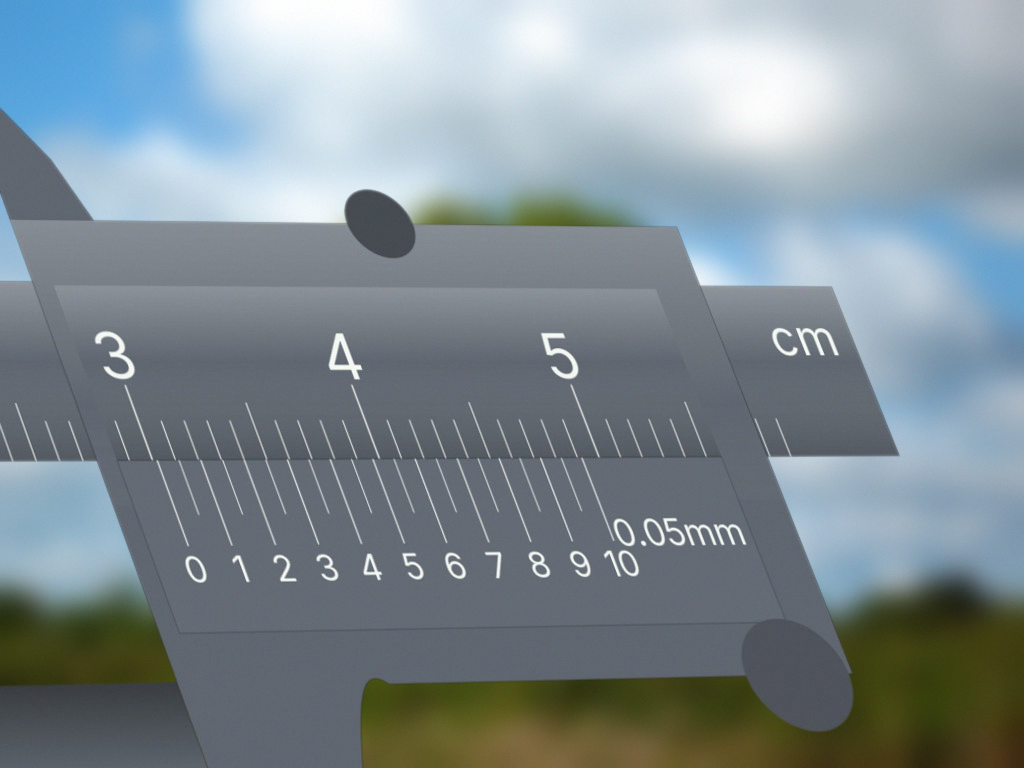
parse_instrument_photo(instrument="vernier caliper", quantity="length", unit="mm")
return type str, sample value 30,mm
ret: 30.2,mm
